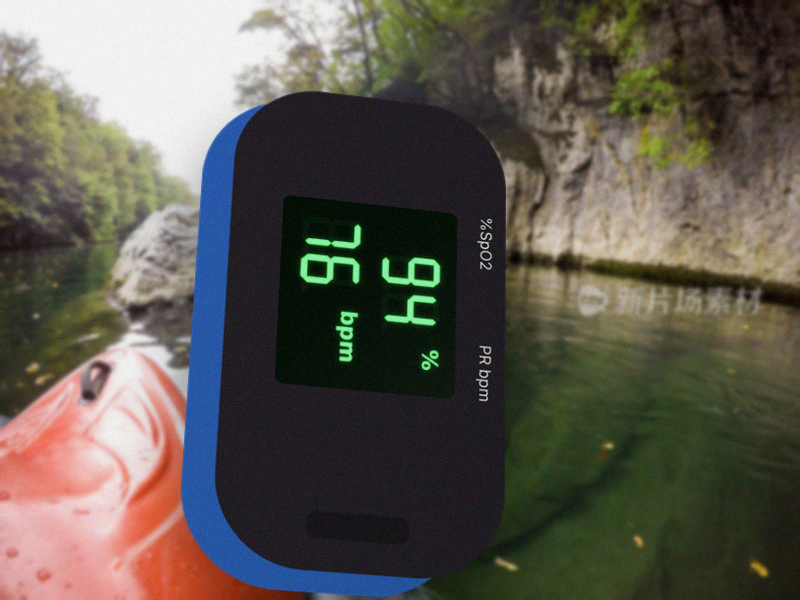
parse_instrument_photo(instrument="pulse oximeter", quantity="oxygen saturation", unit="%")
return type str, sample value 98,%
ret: 94,%
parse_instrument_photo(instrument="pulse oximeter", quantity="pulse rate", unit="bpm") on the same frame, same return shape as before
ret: 76,bpm
